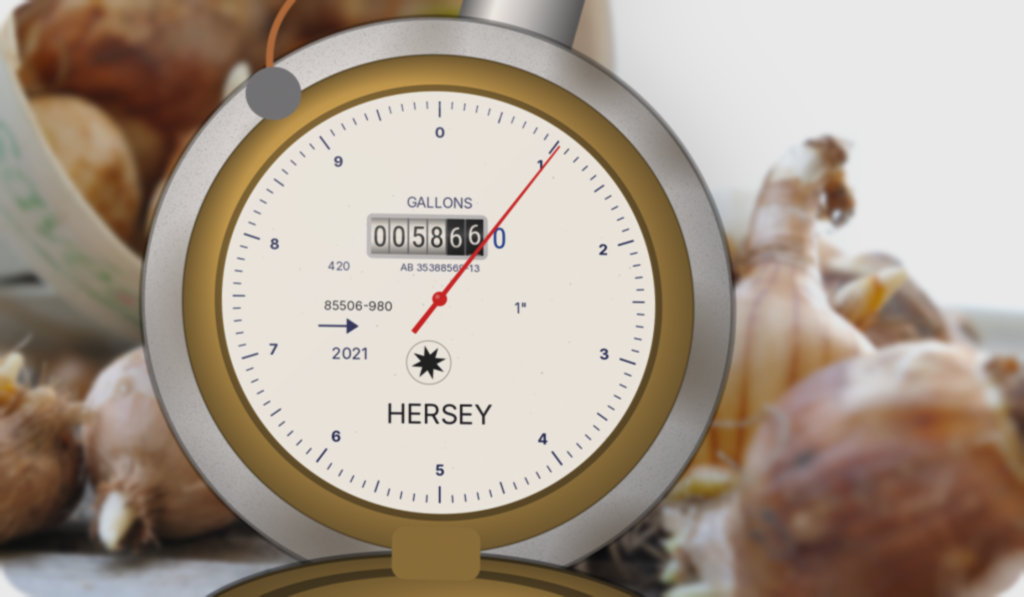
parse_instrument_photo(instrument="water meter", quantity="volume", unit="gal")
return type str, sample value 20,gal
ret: 58661.0,gal
